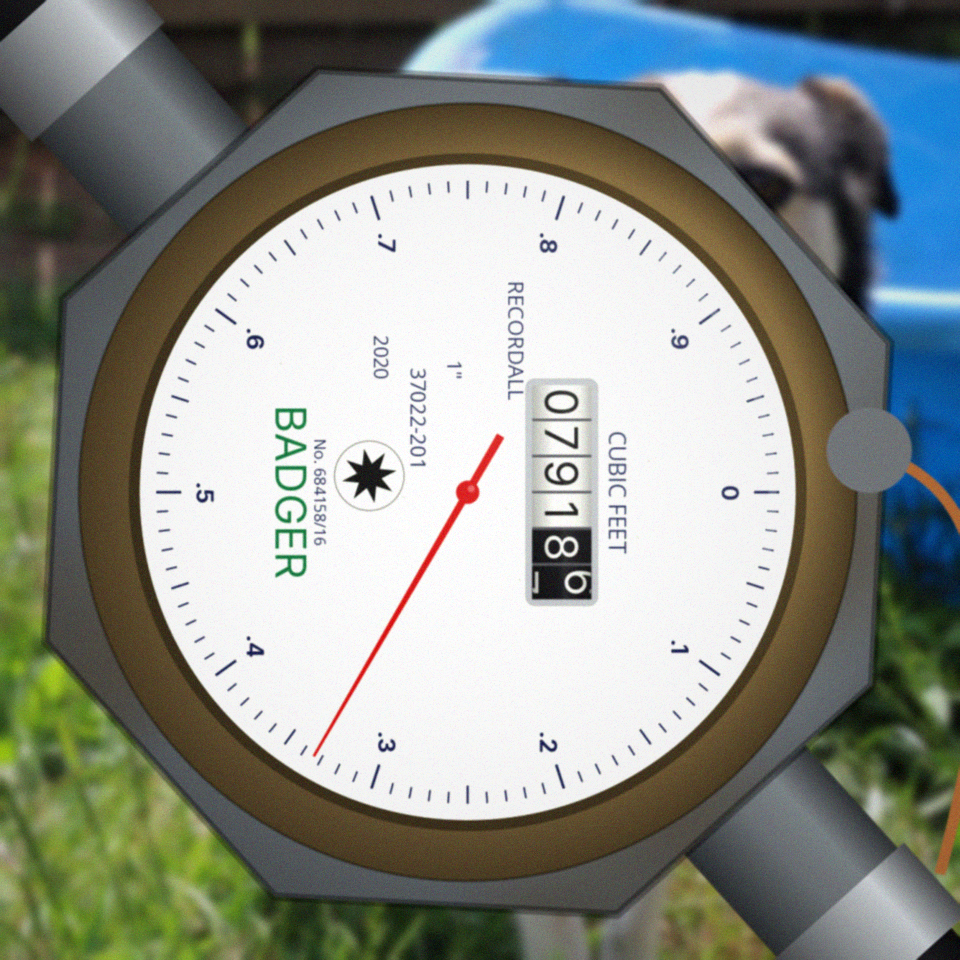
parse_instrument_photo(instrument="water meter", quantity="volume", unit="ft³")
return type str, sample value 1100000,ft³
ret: 79186.33,ft³
